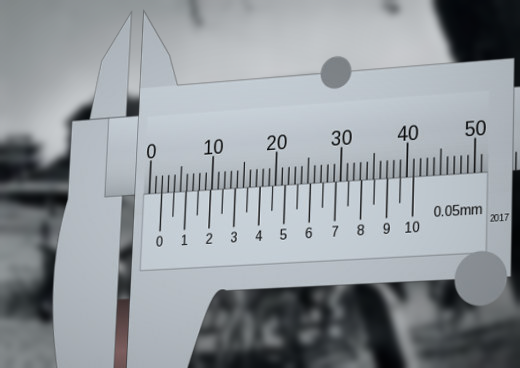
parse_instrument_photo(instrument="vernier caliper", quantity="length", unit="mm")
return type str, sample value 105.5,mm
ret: 2.0,mm
